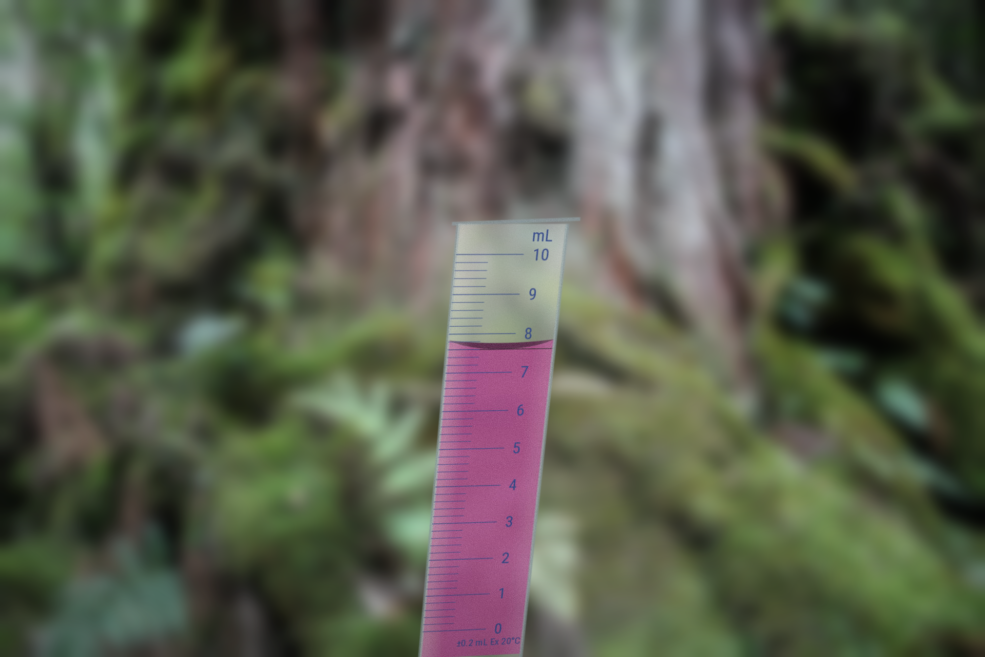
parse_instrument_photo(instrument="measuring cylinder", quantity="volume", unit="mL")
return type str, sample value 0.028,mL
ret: 7.6,mL
